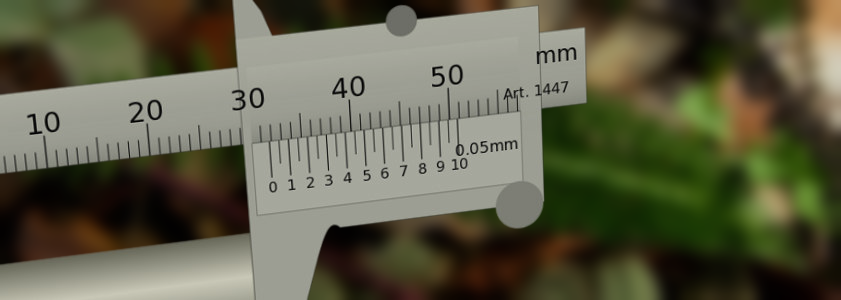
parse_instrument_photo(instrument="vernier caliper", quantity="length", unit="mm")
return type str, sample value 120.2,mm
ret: 31.8,mm
